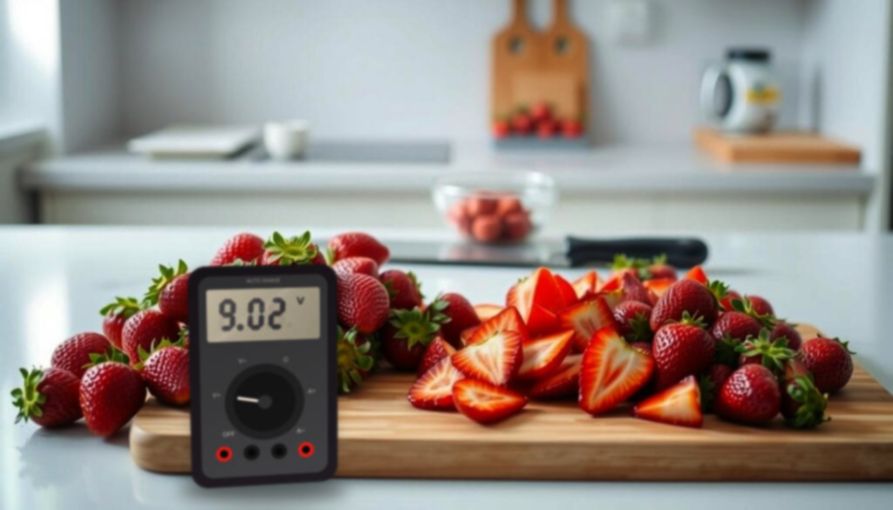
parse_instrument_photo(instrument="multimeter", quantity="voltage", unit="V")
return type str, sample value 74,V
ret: 9.02,V
